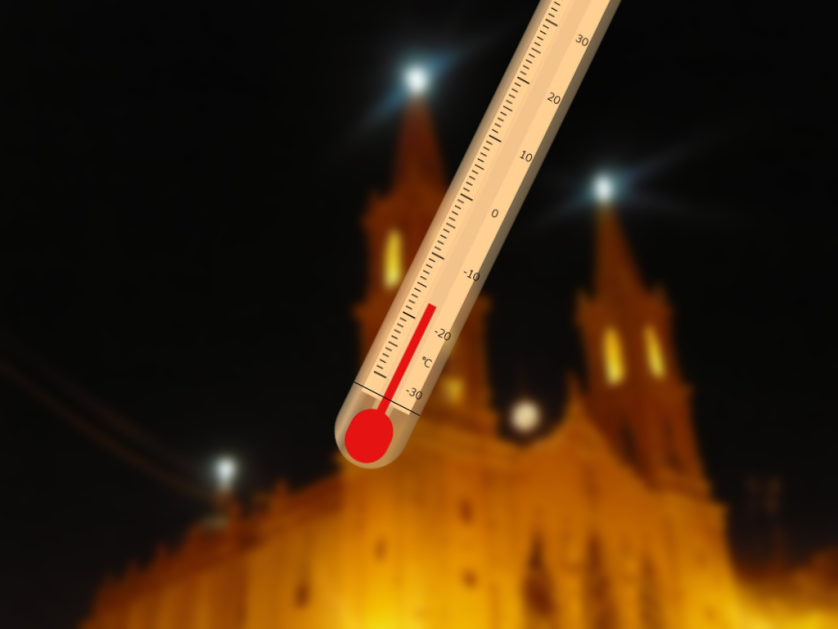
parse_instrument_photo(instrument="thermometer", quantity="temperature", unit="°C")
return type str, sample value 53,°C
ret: -17,°C
